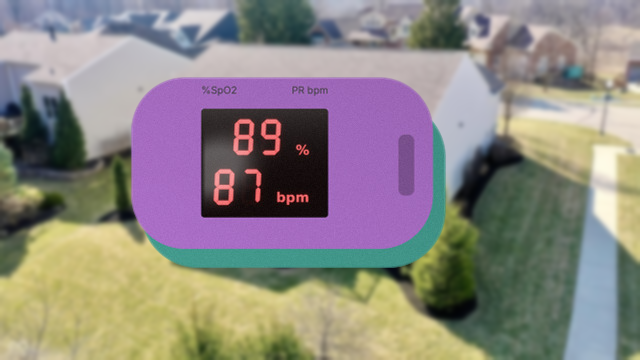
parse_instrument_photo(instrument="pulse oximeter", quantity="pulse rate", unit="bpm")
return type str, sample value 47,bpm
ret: 87,bpm
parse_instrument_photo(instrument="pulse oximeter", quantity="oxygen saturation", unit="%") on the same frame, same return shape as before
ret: 89,%
